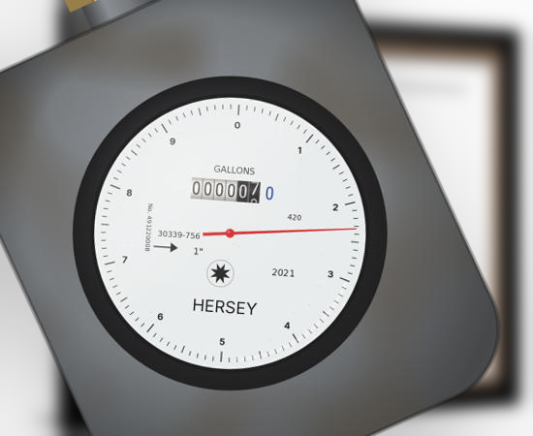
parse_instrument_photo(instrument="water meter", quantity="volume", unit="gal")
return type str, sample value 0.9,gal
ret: 72.3,gal
